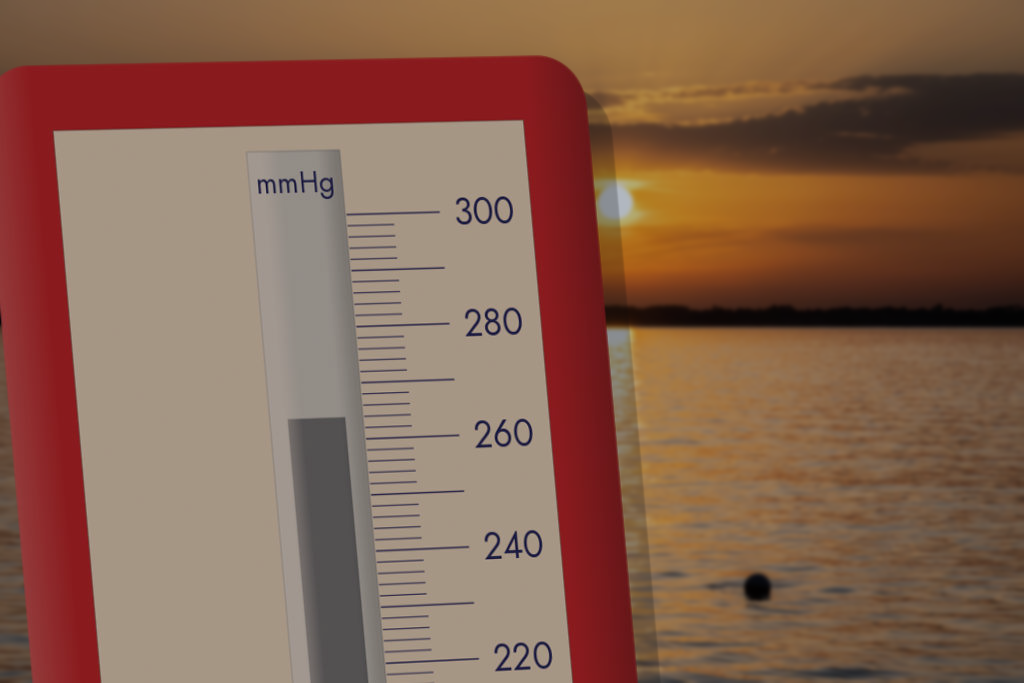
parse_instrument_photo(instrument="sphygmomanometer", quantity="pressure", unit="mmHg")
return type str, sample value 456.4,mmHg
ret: 264,mmHg
